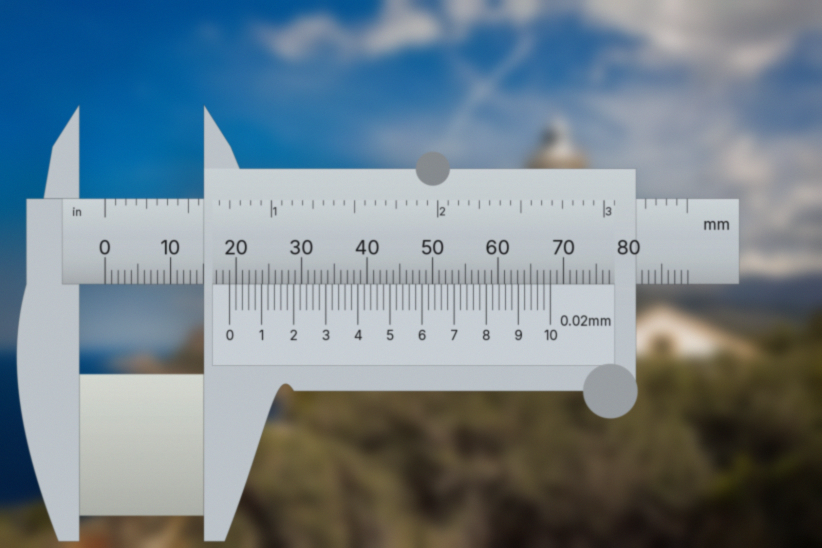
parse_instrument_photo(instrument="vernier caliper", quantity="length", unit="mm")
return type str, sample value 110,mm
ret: 19.0,mm
